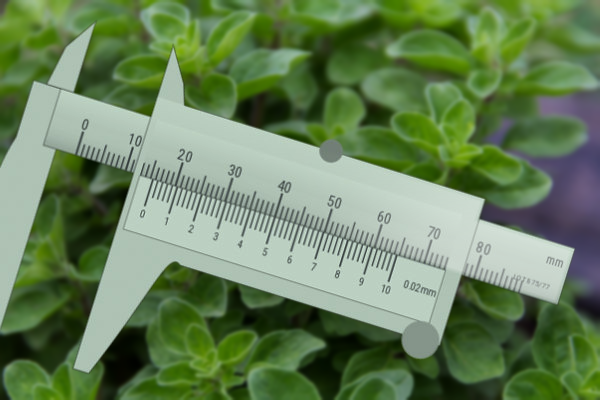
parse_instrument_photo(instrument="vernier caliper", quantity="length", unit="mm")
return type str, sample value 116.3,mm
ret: 15.5,mm
